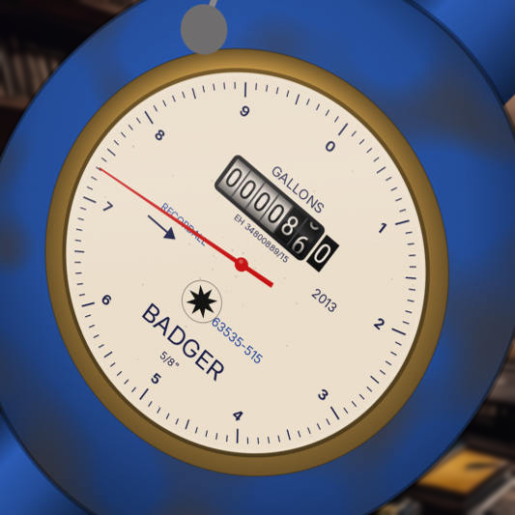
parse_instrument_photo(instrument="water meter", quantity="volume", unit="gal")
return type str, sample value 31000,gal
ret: 857.3,gal
